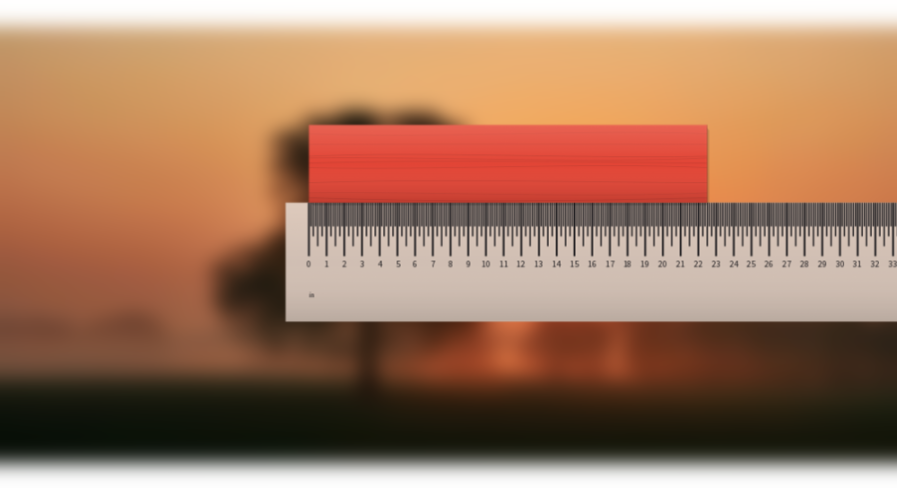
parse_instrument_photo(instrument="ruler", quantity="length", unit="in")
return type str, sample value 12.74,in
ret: 22.5,in
